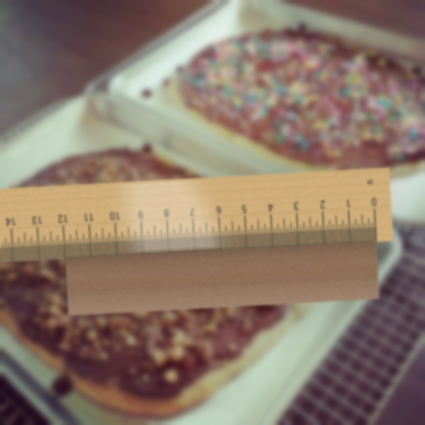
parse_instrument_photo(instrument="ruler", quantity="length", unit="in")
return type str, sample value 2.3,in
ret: 12,in
